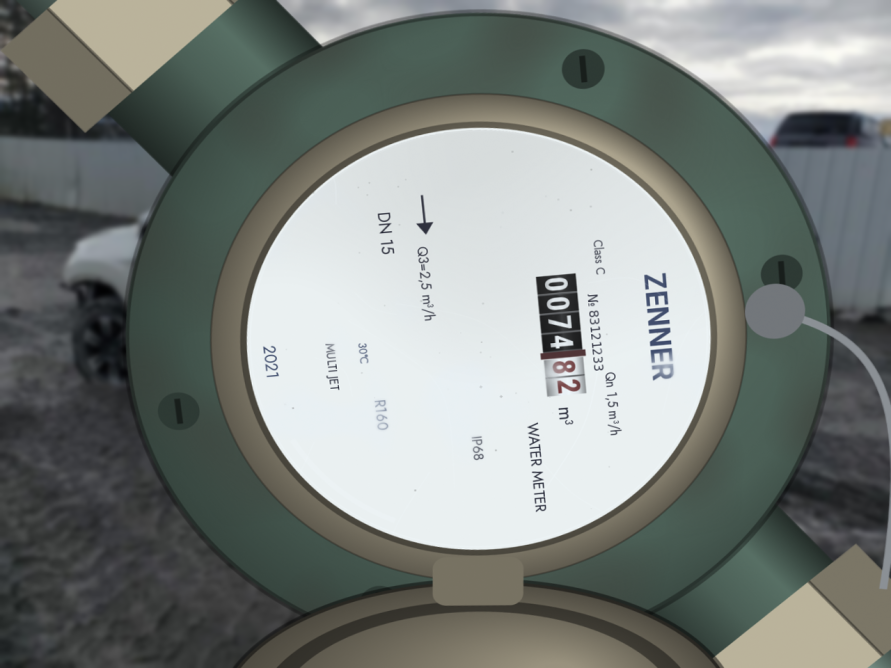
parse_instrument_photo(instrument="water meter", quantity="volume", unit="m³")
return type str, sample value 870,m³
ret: 74.82,m³
